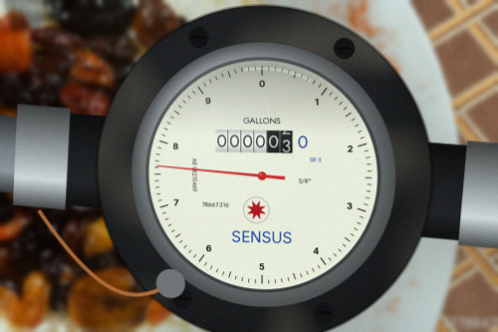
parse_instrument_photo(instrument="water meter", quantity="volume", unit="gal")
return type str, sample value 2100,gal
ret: 27.6,gal
